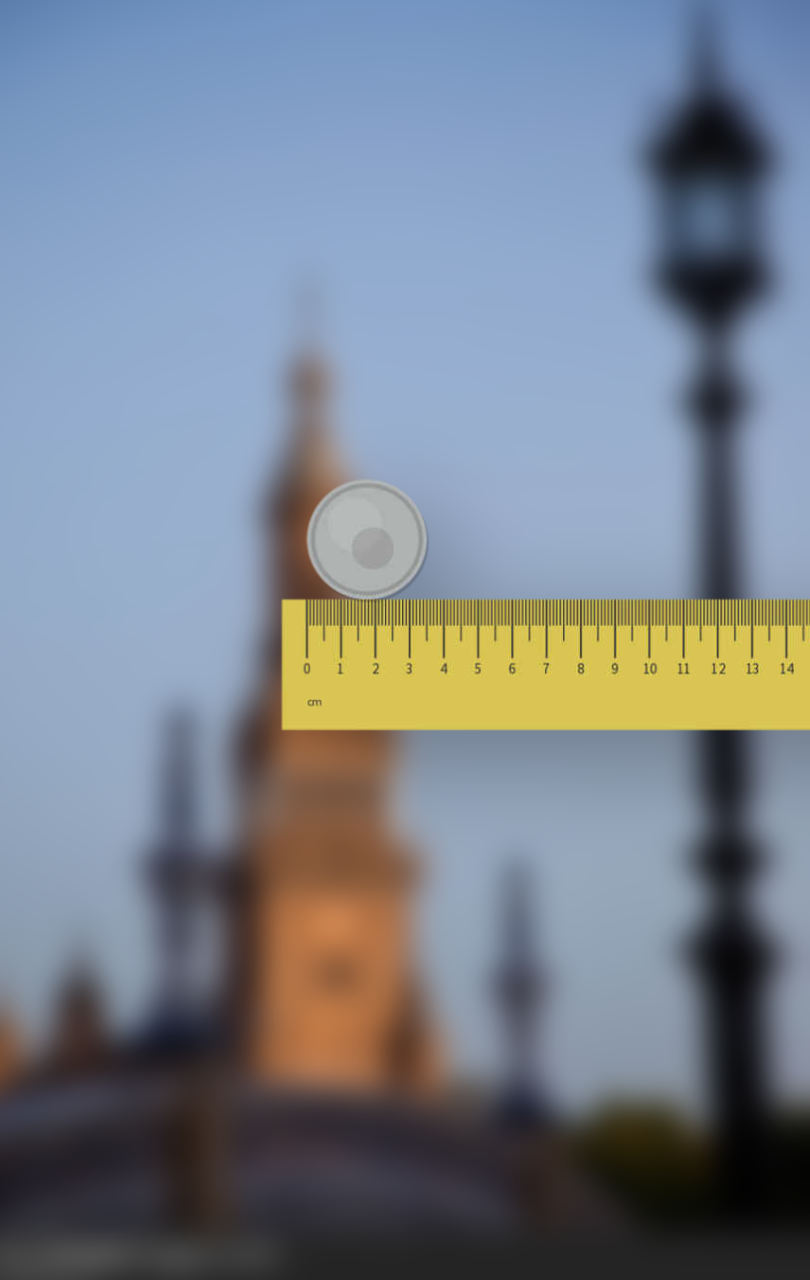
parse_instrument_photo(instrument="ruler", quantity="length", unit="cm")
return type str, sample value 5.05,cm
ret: 3.5,cm
